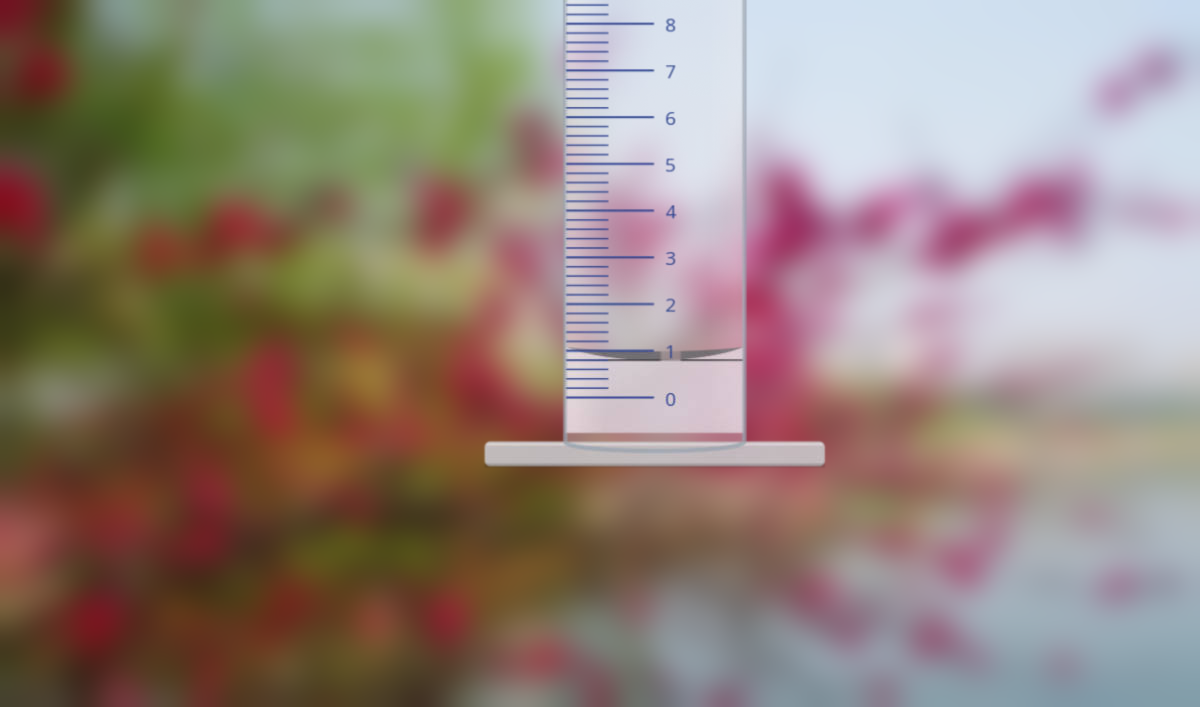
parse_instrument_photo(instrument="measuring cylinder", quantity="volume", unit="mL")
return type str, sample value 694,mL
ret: 0.8,mL
